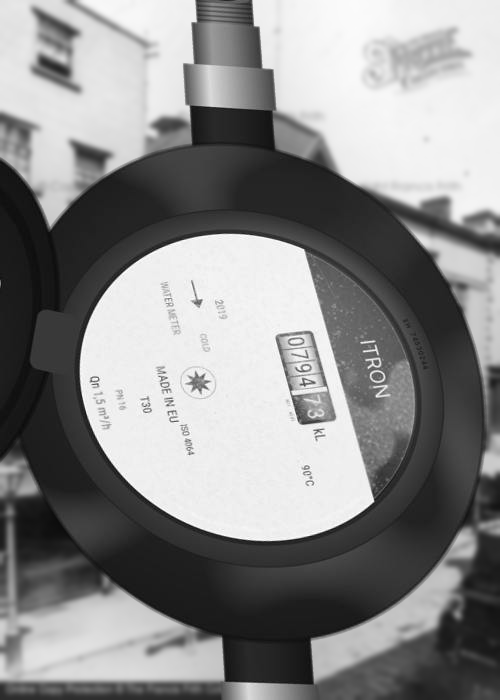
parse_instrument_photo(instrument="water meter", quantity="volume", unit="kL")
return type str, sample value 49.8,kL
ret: 794.73,kL
